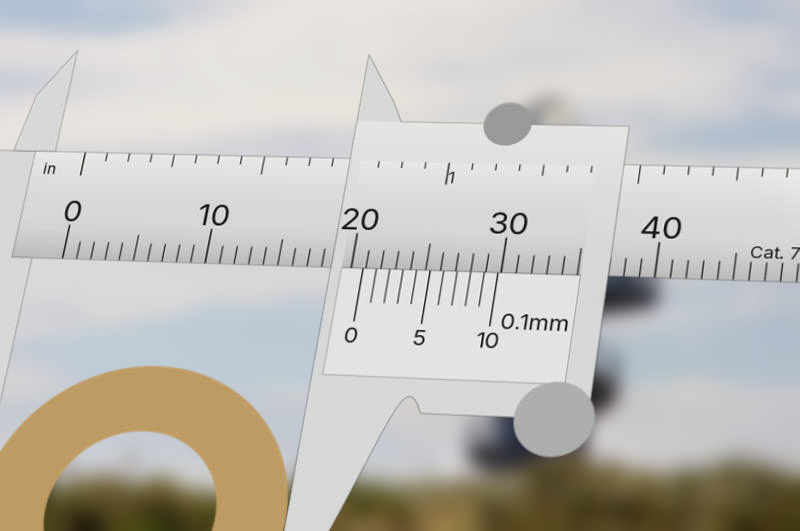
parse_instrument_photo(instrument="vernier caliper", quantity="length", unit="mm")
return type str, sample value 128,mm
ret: 20.8,mm
